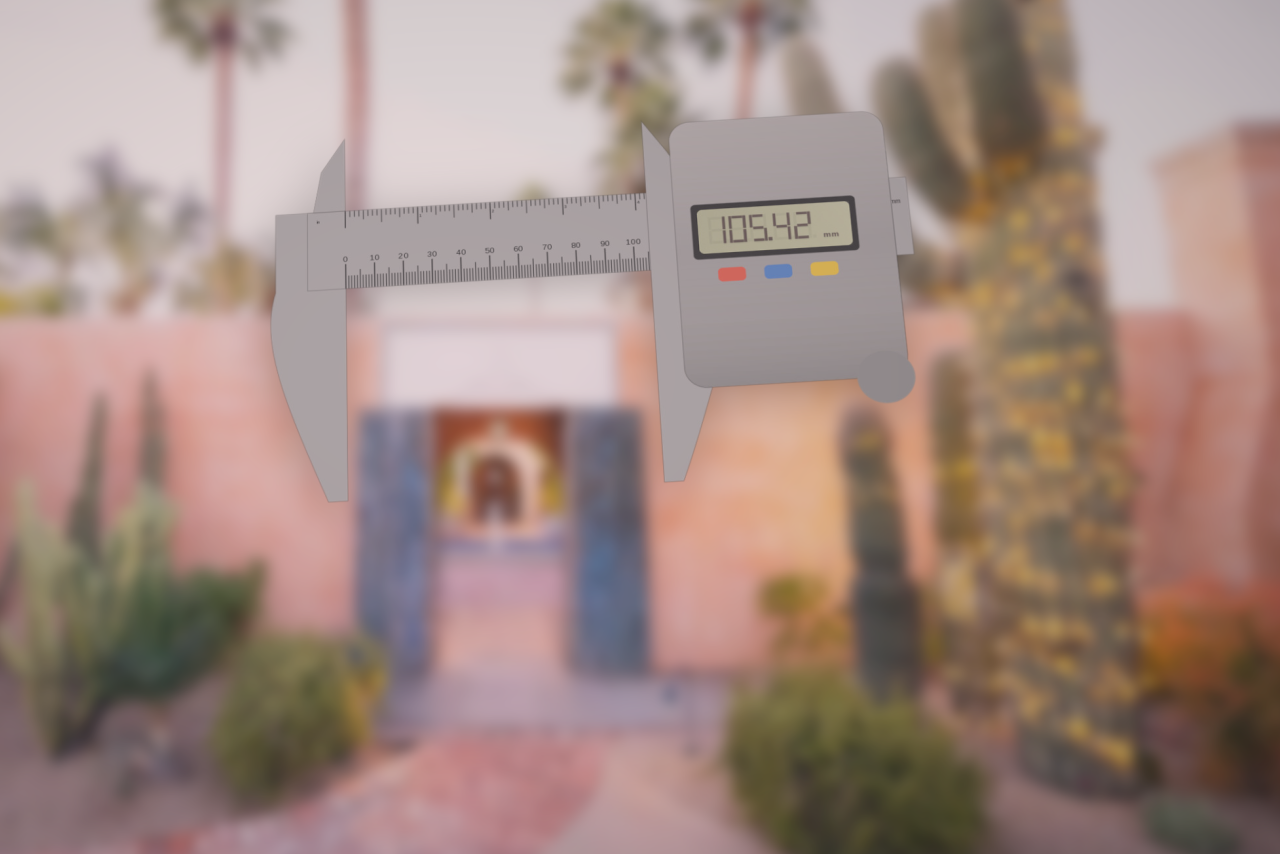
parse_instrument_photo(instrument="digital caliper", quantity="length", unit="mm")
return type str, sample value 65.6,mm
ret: 105.42,mm
